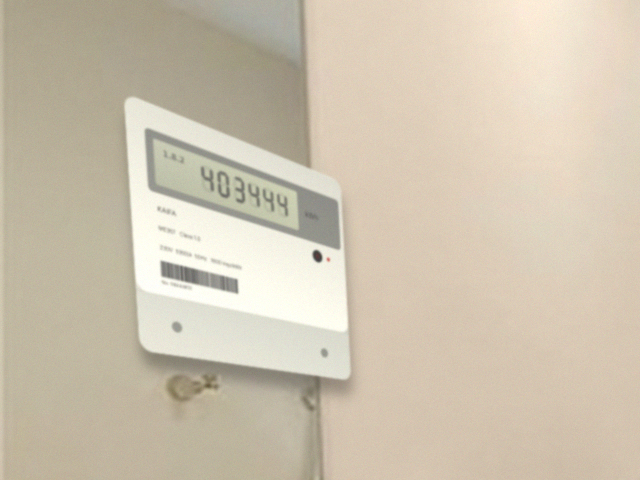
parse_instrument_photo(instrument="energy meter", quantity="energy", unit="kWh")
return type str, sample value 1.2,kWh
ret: 403444,kWh
